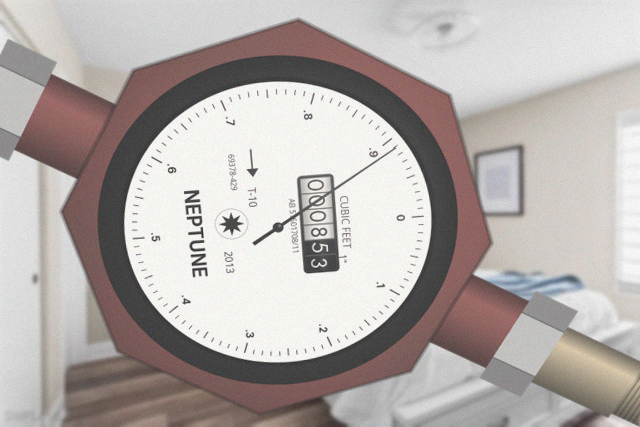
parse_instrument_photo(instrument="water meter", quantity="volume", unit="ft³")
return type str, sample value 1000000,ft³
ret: 852.91,ft³
